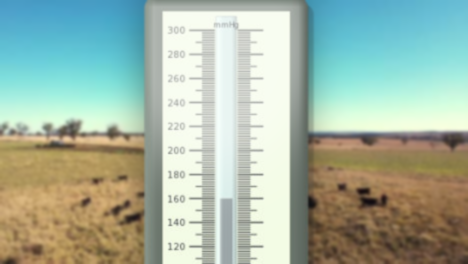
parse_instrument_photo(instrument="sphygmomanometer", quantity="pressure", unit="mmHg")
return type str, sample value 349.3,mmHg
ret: 160,mmHg
